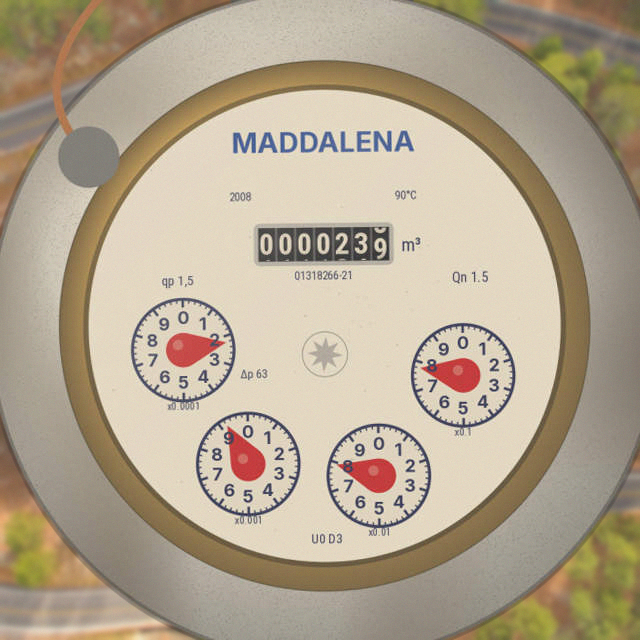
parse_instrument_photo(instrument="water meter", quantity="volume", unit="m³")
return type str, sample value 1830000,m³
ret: 238.7792,m³
